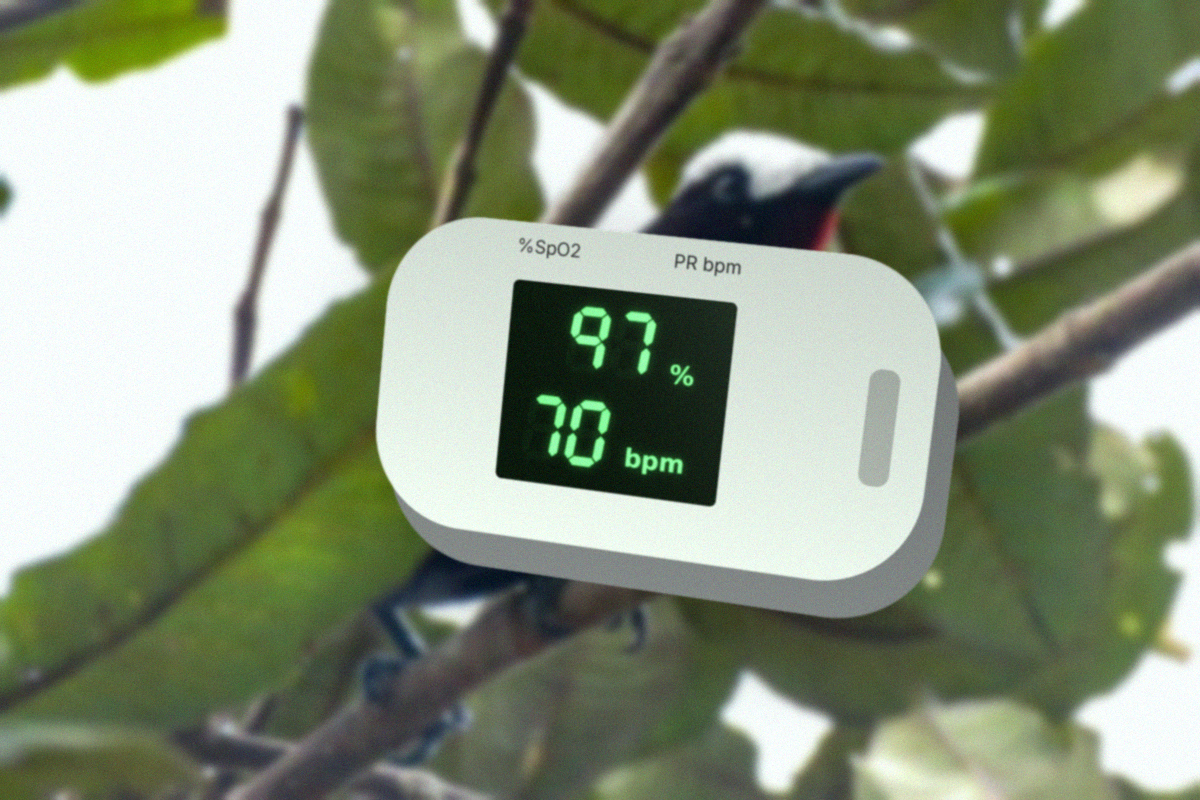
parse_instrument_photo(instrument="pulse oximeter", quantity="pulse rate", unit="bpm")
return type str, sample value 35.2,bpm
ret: 70,bpm
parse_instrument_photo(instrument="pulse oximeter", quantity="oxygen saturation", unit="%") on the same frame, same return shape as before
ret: 97,%
